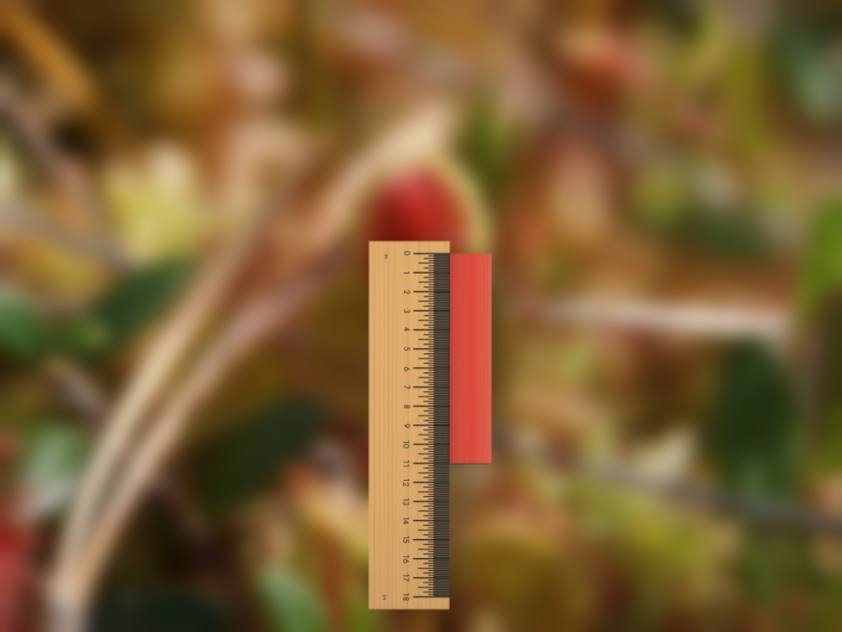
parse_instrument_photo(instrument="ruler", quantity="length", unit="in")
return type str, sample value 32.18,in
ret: 11,in
